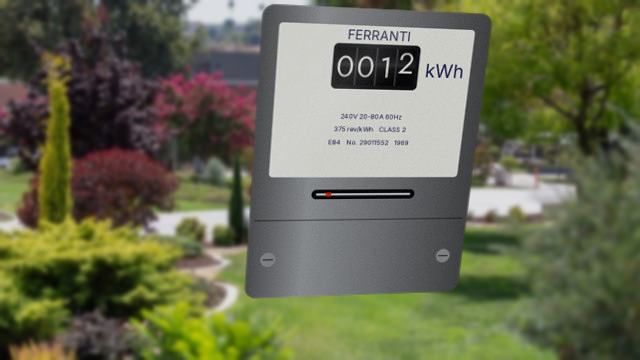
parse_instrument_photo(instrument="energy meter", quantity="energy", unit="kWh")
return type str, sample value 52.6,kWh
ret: 12,kWh
